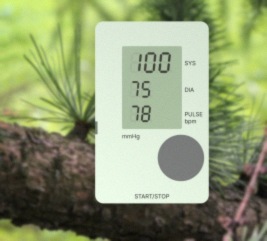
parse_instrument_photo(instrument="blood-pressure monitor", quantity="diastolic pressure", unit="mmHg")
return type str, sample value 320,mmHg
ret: 75,mmHg
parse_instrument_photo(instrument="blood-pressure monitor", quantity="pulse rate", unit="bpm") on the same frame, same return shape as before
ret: 78,bpm
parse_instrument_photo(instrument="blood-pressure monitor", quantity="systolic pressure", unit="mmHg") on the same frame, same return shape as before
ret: 100,mmHg
